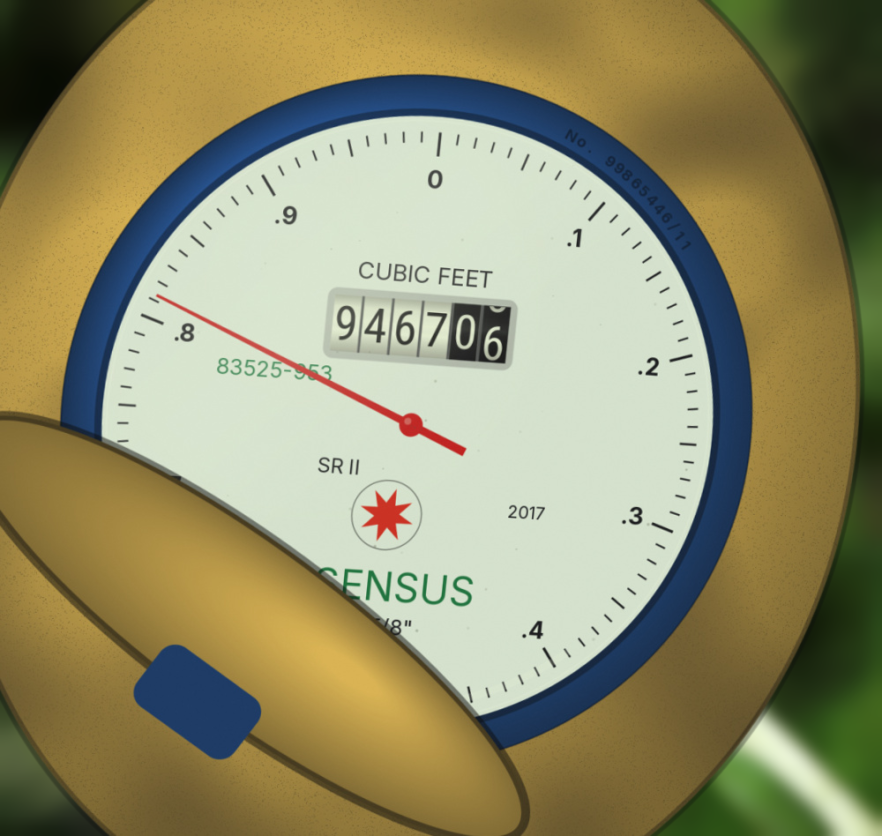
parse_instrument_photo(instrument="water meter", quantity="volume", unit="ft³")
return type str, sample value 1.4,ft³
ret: 946705.81,ft³
